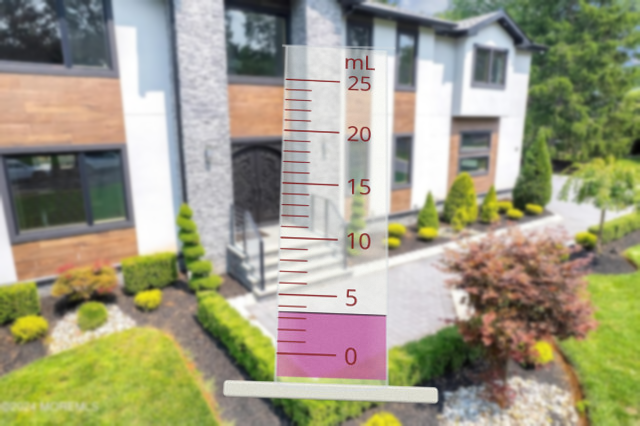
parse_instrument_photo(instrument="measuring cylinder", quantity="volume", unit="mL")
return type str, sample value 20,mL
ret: 3.5,mL
